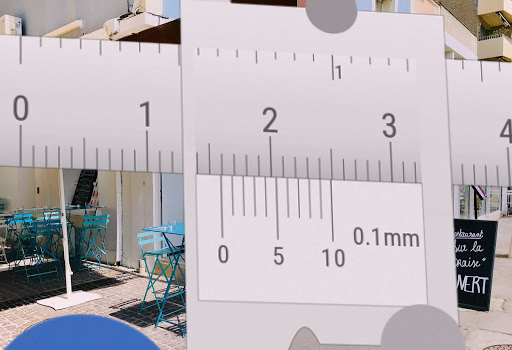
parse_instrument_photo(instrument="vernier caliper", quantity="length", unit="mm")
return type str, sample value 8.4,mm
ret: 15.9,mm
